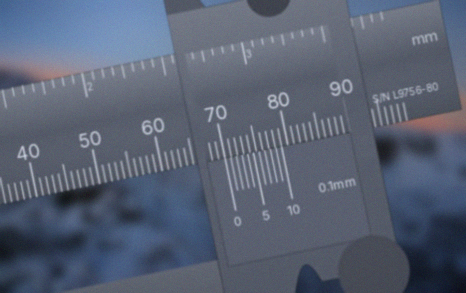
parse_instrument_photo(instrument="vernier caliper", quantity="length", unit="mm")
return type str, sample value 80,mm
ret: 70.0,mm
